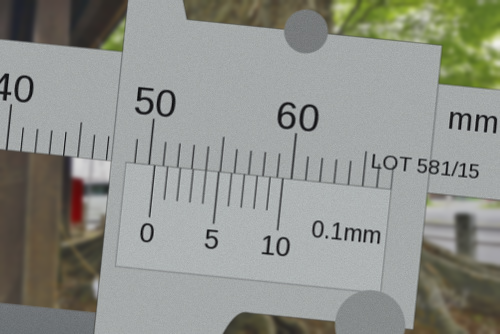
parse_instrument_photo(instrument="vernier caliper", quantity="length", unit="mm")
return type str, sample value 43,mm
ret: 50.4,mm
